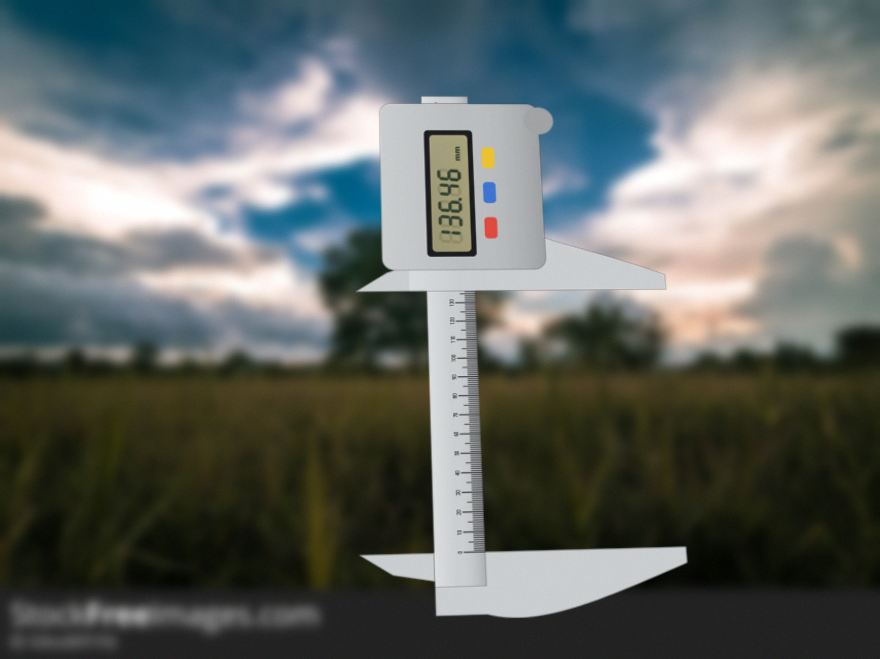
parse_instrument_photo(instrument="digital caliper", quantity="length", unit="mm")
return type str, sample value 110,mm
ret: 136.46,mm
